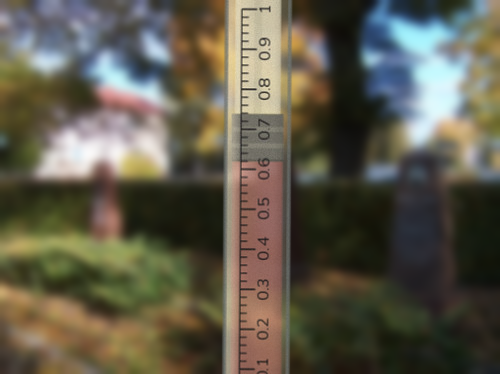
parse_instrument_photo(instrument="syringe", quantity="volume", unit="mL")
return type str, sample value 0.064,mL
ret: 0.62,mL
